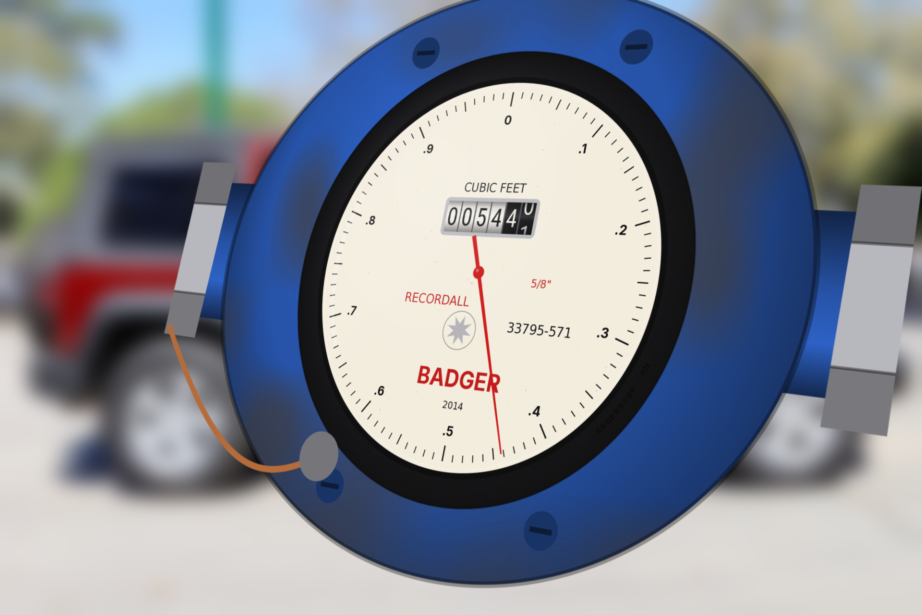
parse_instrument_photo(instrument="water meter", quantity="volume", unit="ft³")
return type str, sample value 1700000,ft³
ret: 5440.44,ft³
